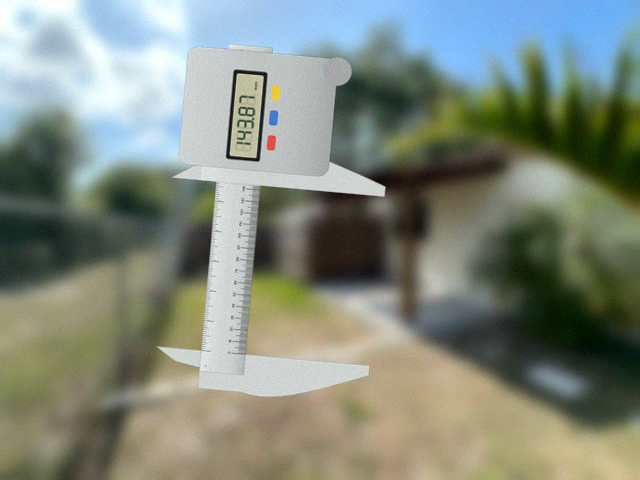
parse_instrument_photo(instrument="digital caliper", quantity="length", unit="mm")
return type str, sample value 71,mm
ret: 143.87,mm
